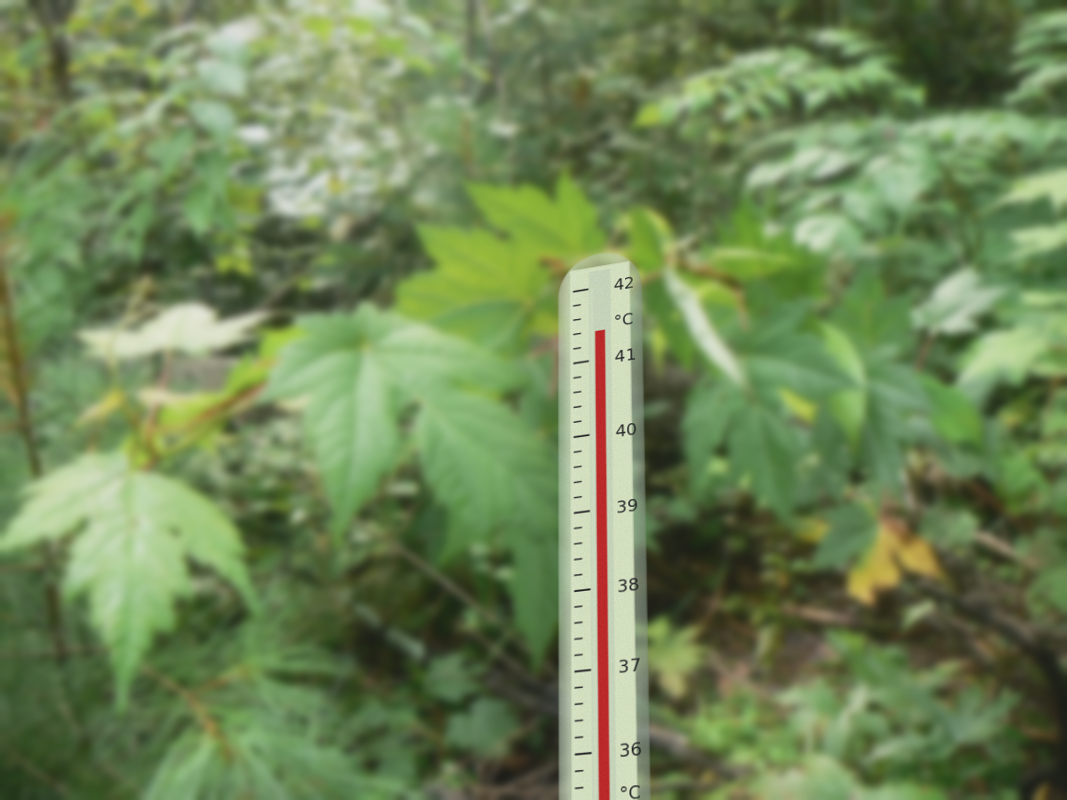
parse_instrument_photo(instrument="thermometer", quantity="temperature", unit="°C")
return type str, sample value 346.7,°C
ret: 41.4,°C
